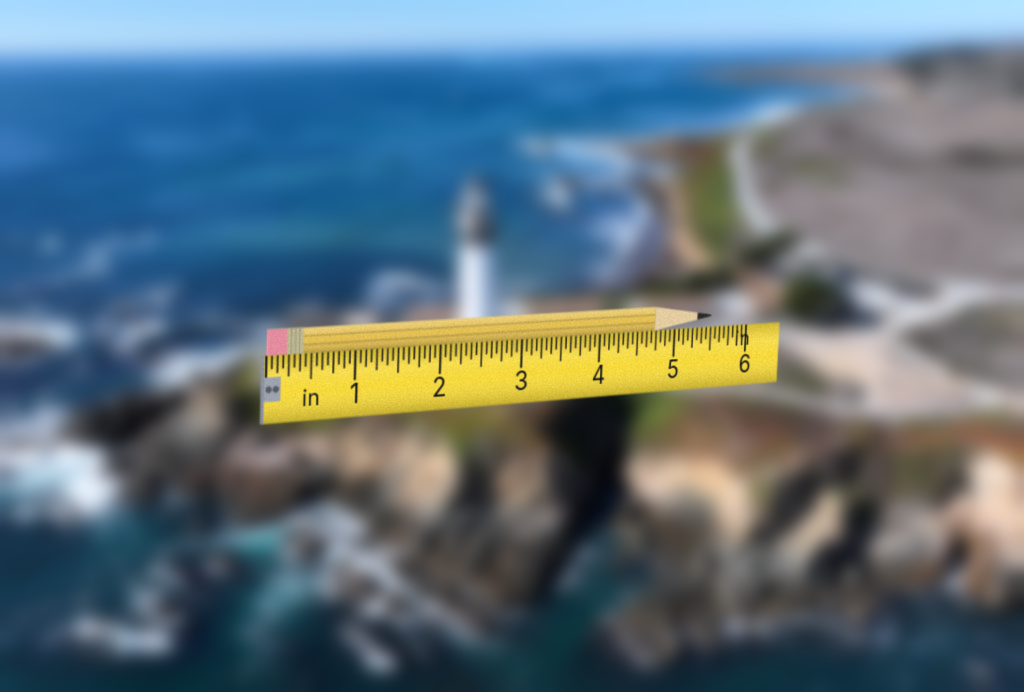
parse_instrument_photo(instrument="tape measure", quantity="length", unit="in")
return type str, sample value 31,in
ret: 5.5,in
